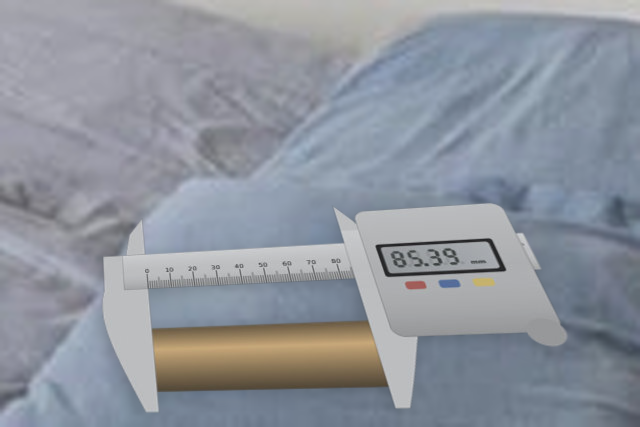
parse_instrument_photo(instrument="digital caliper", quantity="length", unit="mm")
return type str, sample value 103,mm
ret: 85.39,mm
